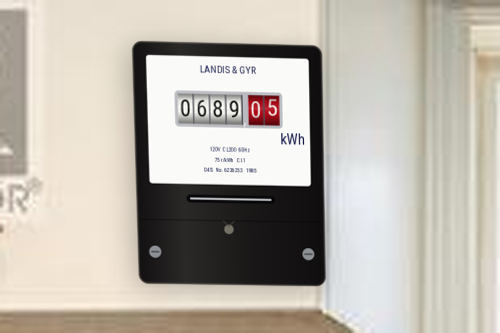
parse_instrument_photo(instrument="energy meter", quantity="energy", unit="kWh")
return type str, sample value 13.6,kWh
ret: 689.05,kWh
